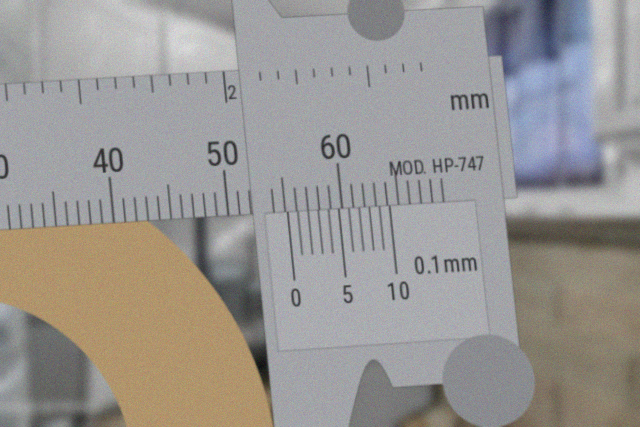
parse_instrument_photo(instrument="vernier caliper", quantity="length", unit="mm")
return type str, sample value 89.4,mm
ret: 55.2,mm
